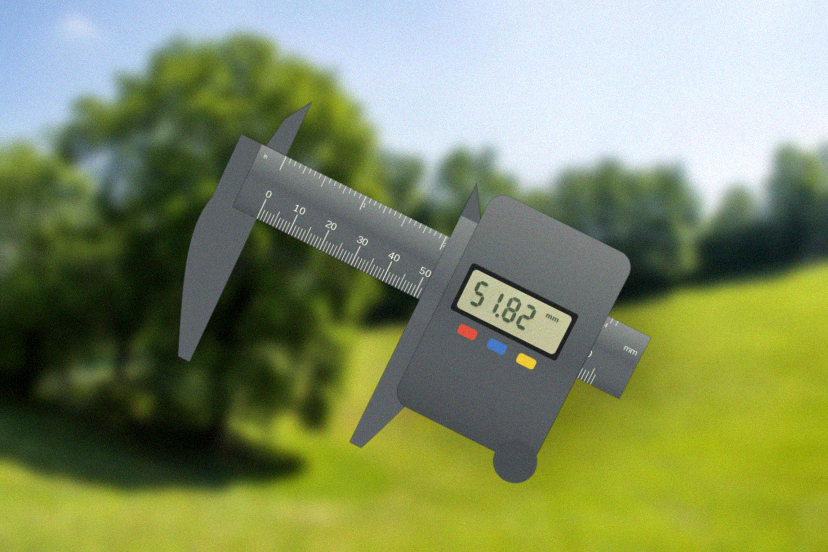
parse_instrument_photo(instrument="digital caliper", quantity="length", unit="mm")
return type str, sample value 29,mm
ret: 51.82,mm
